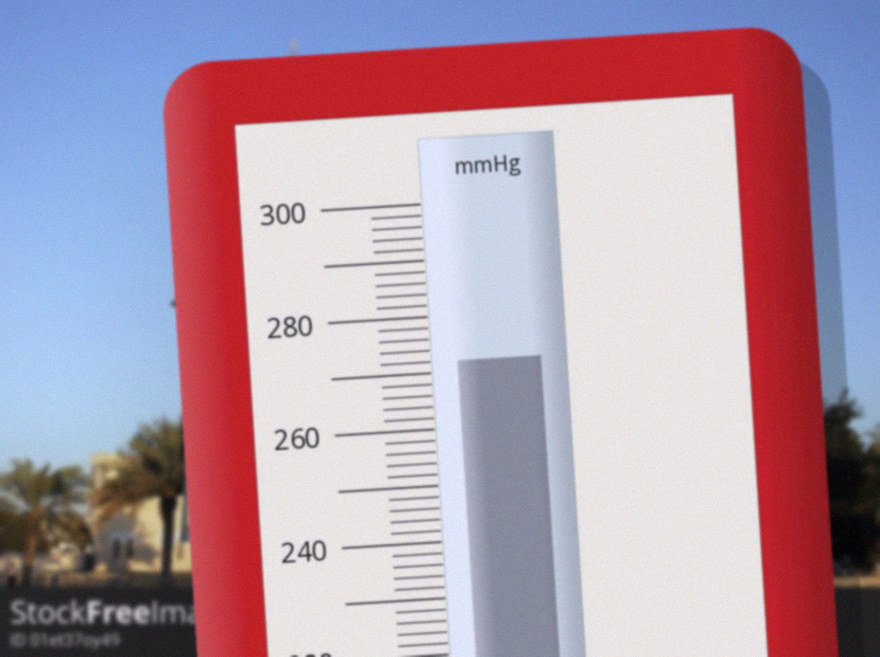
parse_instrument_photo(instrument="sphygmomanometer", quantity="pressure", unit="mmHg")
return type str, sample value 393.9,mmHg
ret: 272,mmHg
